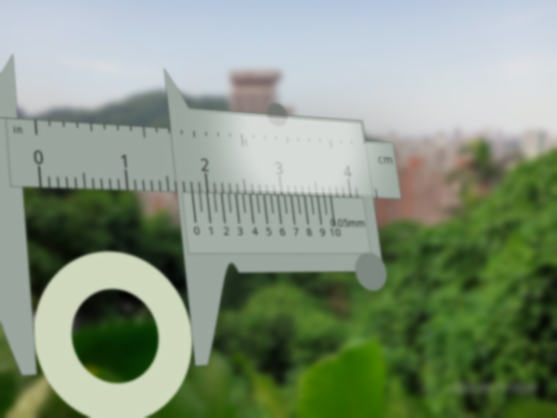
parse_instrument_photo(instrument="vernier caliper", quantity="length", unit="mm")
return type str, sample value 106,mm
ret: 18.0,mm
